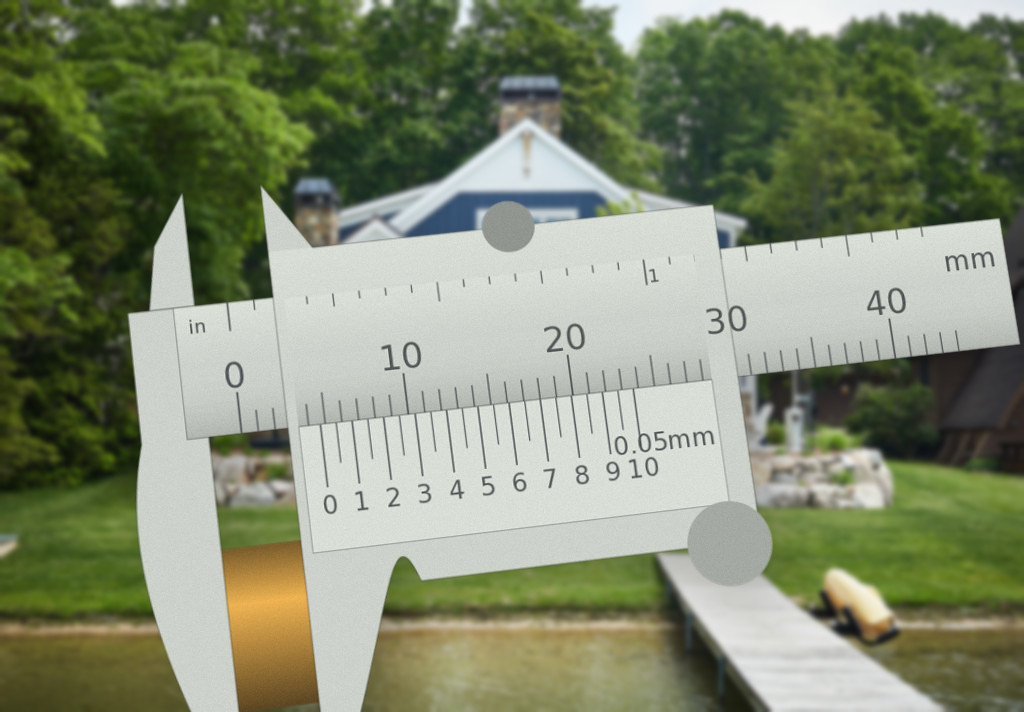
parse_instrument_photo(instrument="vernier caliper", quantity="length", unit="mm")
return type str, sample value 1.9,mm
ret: 4.7,mm
